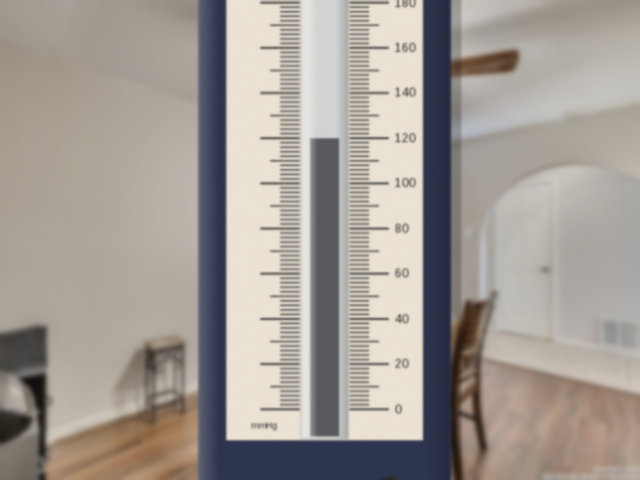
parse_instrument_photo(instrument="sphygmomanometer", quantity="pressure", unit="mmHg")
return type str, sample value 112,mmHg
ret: 120,mmHg
